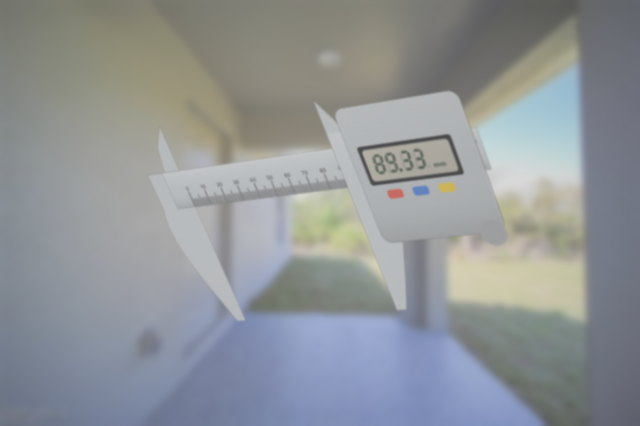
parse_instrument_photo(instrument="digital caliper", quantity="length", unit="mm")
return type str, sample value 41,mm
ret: 89.33,mm
